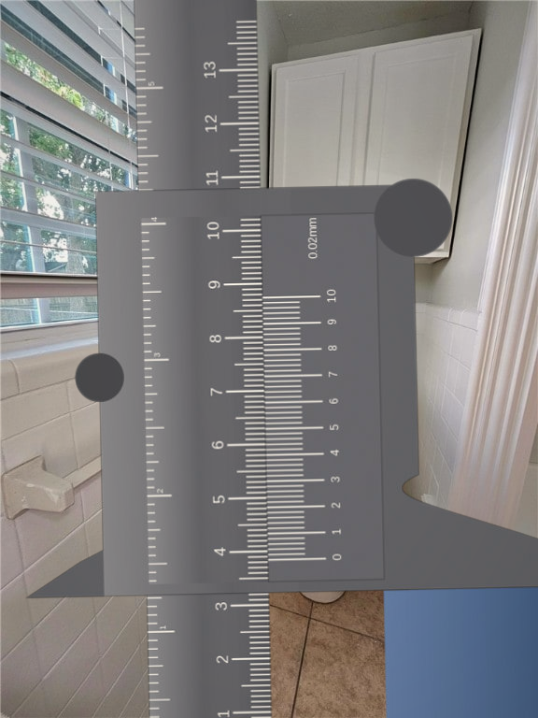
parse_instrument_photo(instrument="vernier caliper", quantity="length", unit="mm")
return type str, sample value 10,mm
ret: 38.4,mm
